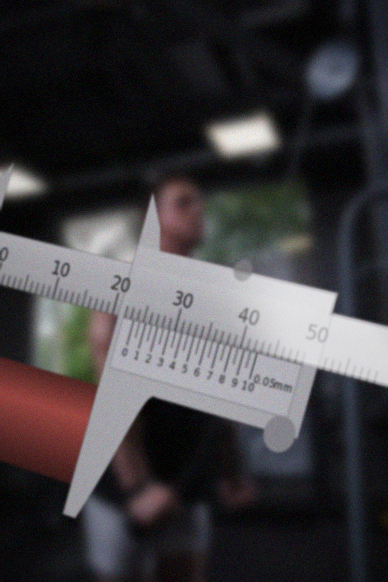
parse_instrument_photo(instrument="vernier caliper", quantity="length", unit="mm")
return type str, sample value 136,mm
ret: 23.5,mm
